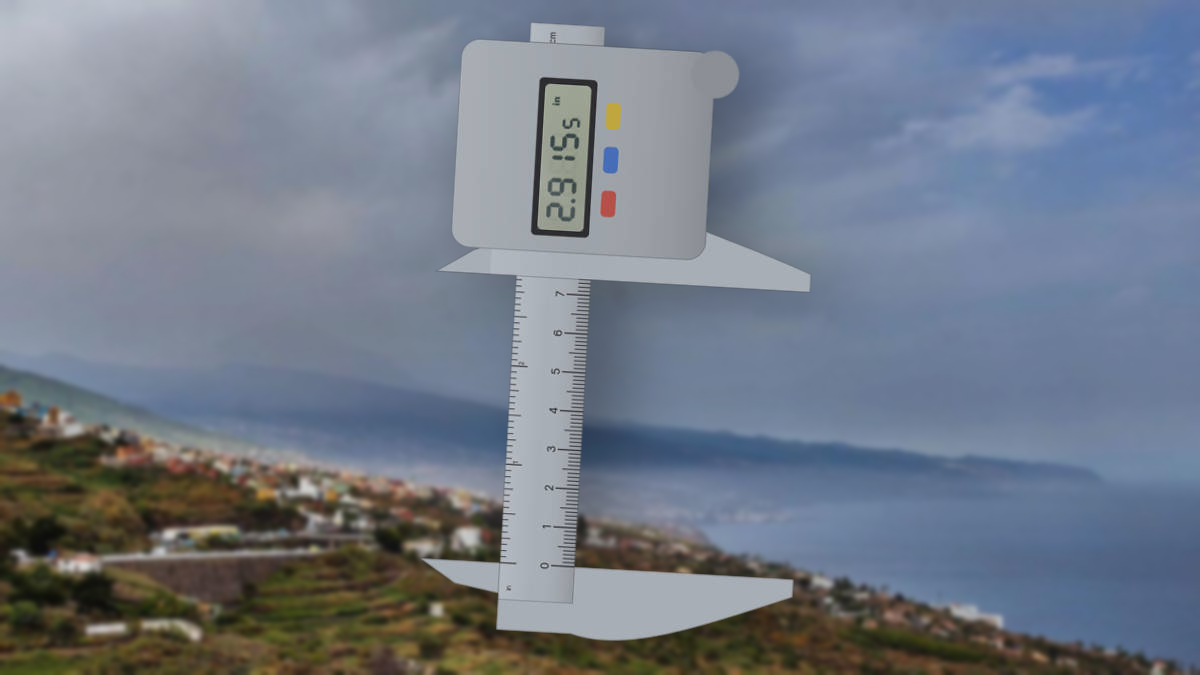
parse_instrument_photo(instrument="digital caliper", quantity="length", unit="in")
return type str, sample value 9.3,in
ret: 2.9155,in
